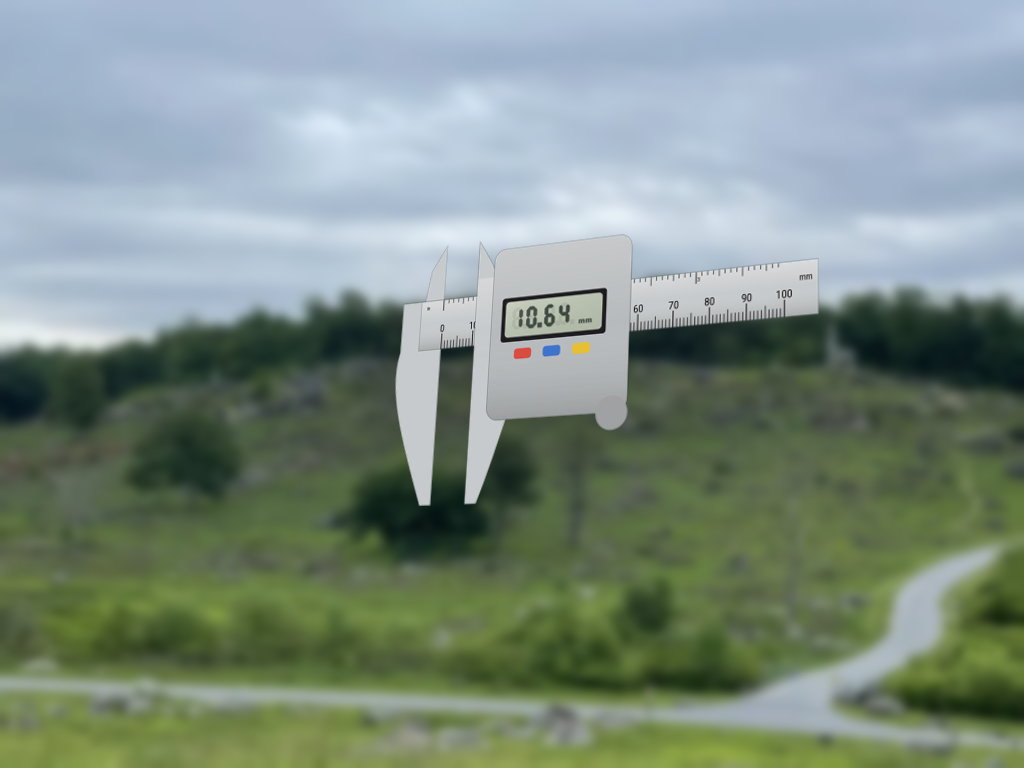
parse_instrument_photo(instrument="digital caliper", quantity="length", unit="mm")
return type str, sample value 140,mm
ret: 10.64,mm
